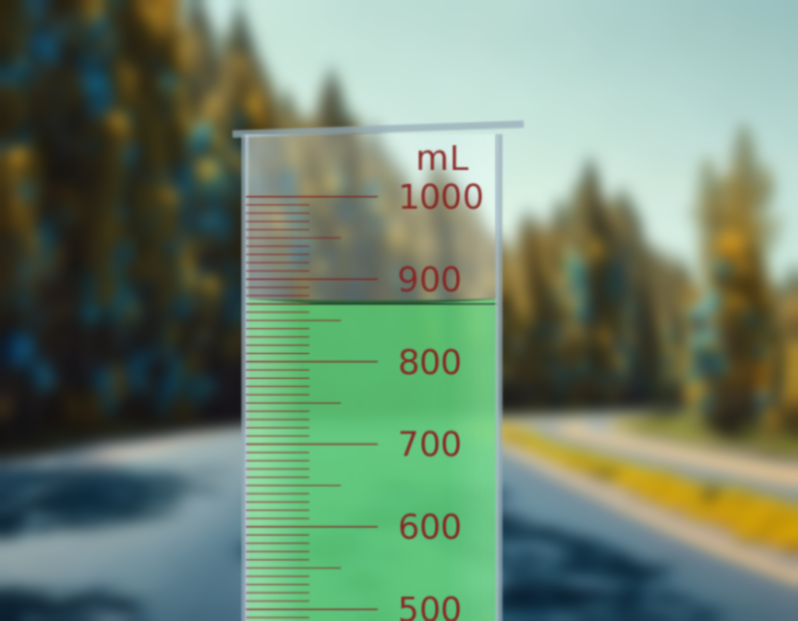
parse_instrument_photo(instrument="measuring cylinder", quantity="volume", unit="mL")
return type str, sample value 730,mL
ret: 870,mL
